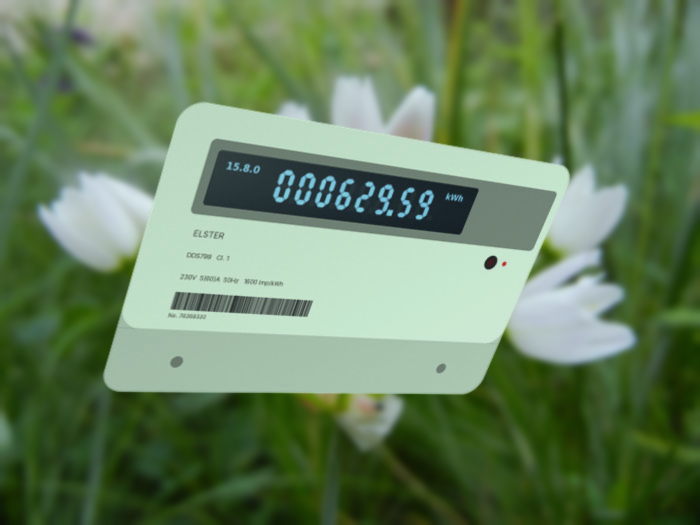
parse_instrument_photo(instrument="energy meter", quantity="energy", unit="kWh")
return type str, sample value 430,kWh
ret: 629.59,kWh
